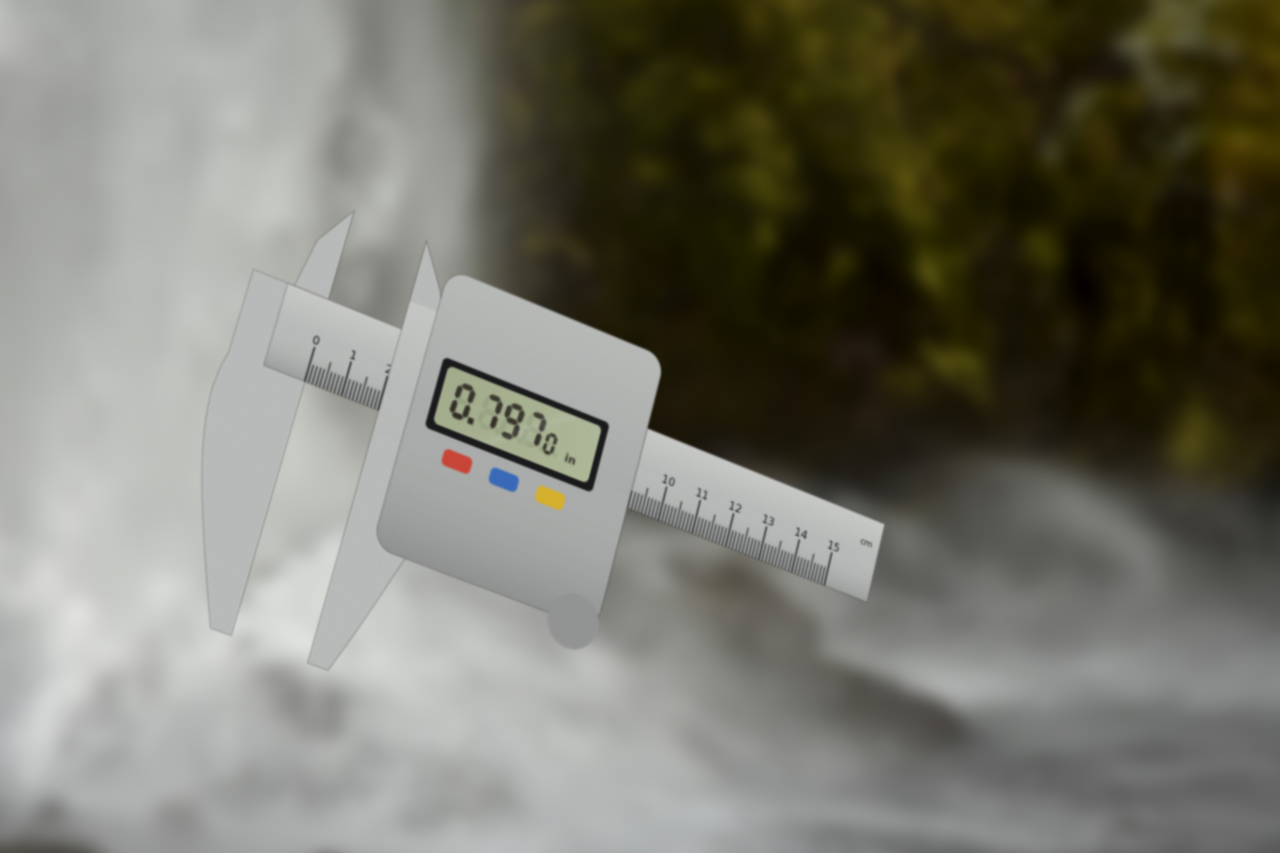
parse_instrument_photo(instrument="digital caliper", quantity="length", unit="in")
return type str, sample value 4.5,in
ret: 0.7970,in
